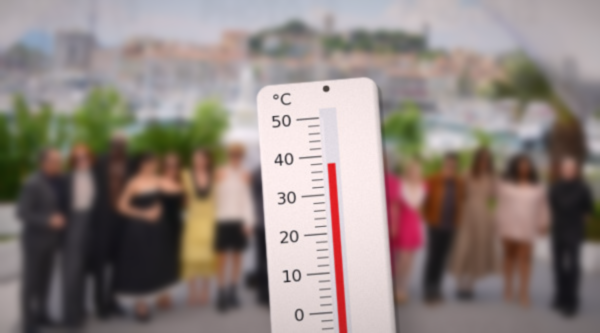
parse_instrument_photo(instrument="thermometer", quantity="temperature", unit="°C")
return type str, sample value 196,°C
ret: 38,°C
